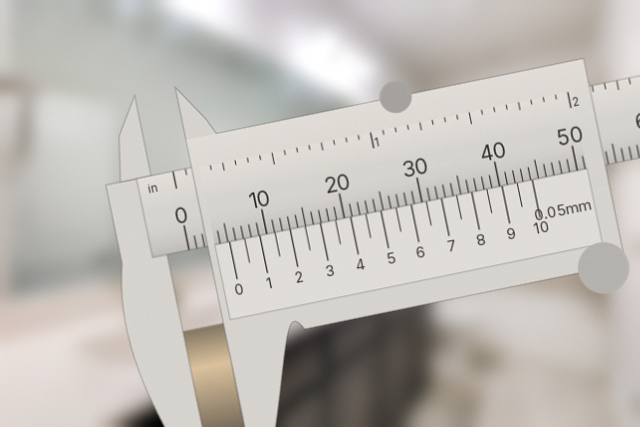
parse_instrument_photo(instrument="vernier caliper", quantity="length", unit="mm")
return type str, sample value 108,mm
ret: 5.2,mm
